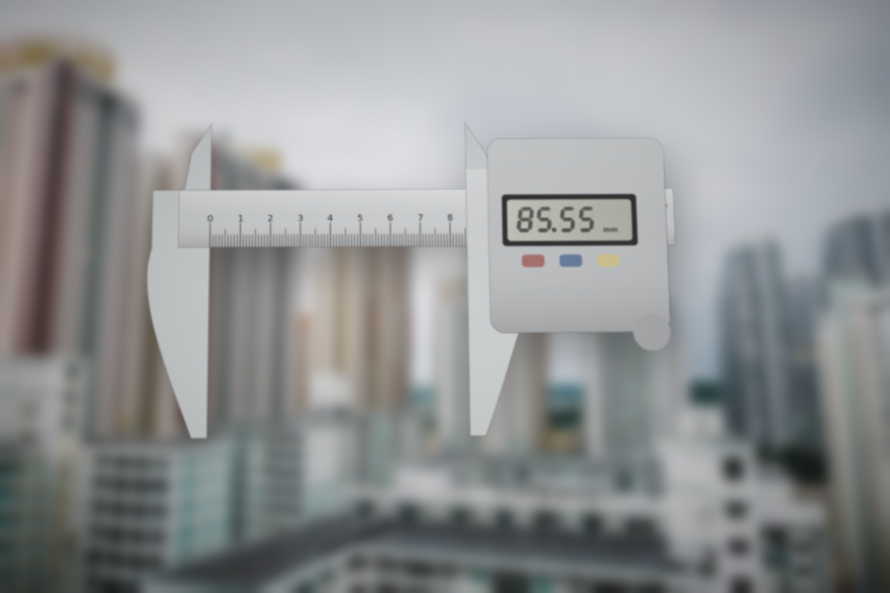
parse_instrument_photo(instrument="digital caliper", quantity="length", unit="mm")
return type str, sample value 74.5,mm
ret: 85.55,mm
